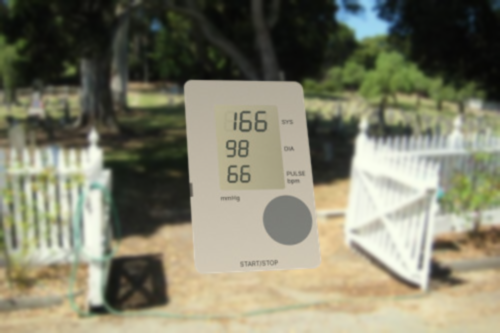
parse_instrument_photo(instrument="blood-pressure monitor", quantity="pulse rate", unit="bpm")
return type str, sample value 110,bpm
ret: 66,bpm
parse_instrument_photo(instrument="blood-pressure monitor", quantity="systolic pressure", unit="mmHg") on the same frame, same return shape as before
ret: 166,mmHg
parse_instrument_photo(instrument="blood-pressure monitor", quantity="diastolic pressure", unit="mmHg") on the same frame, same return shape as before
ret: 98,mmHg
